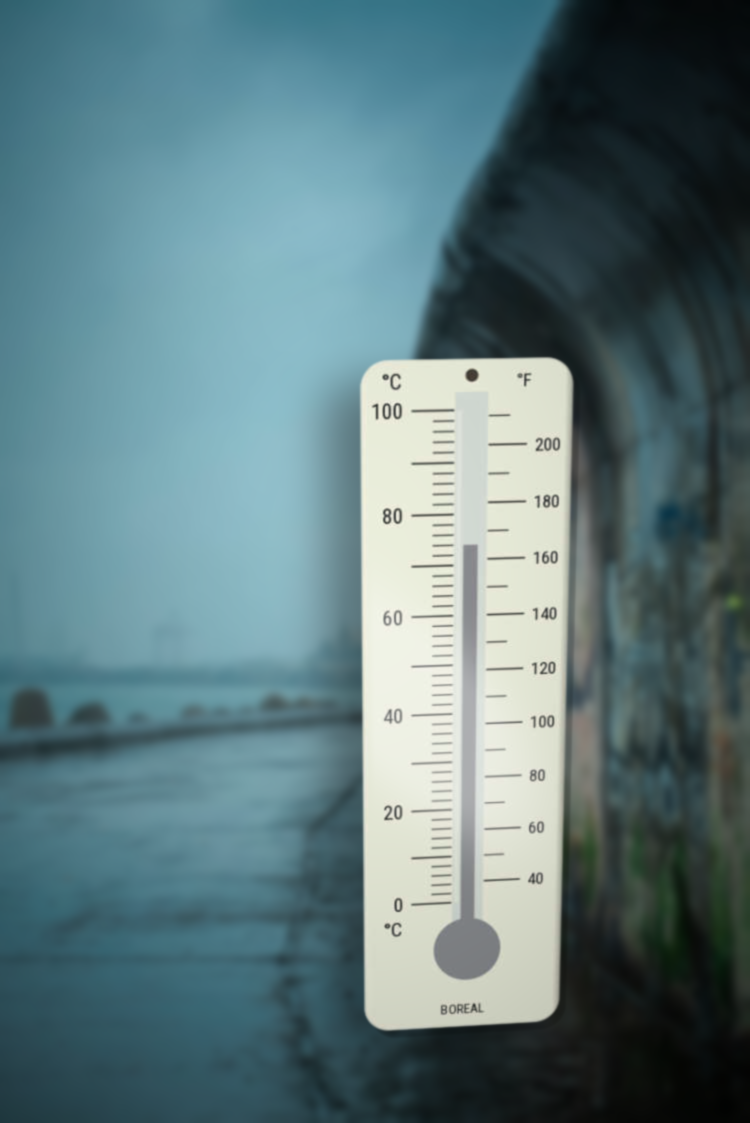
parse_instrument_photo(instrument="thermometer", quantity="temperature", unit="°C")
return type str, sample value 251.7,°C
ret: 74,°C
